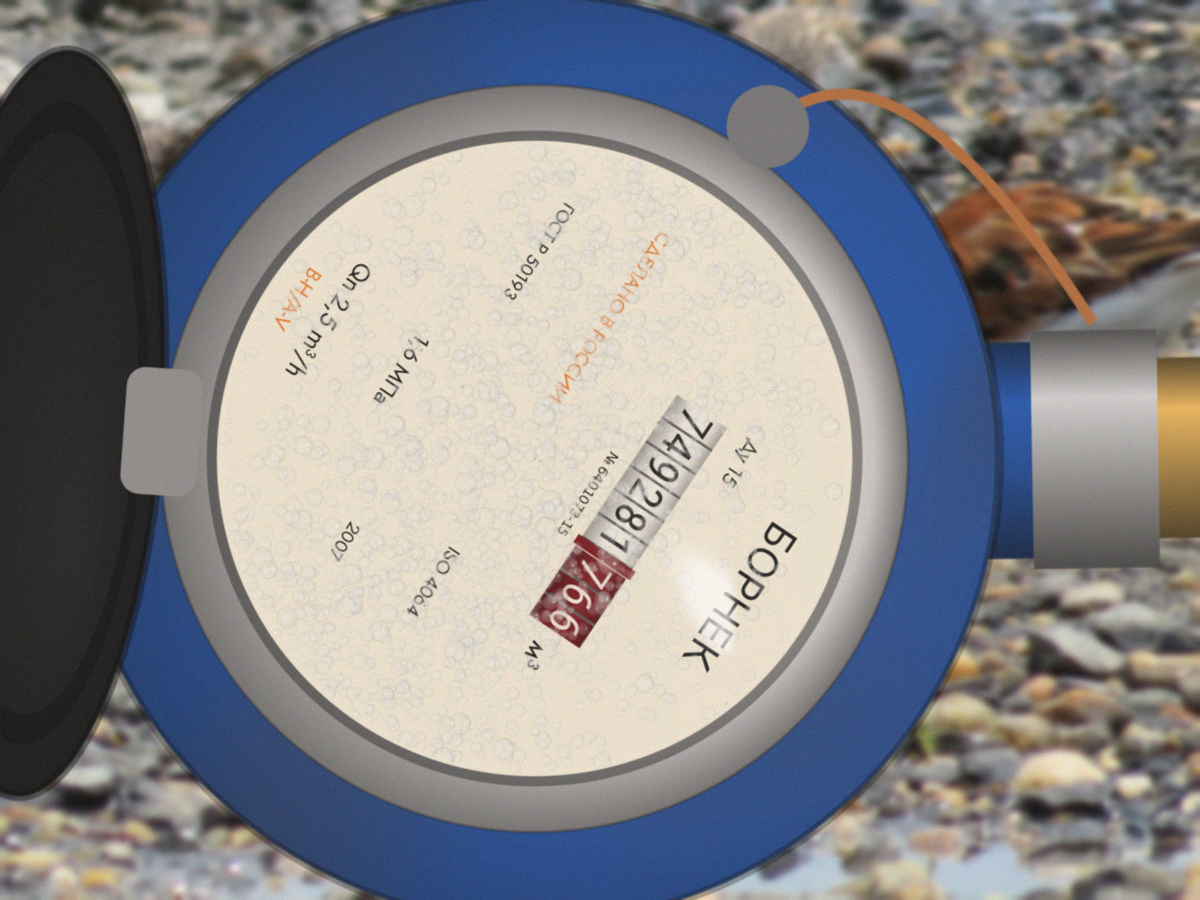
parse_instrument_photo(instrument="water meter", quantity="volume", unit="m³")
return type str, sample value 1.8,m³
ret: 749281.766,m³
